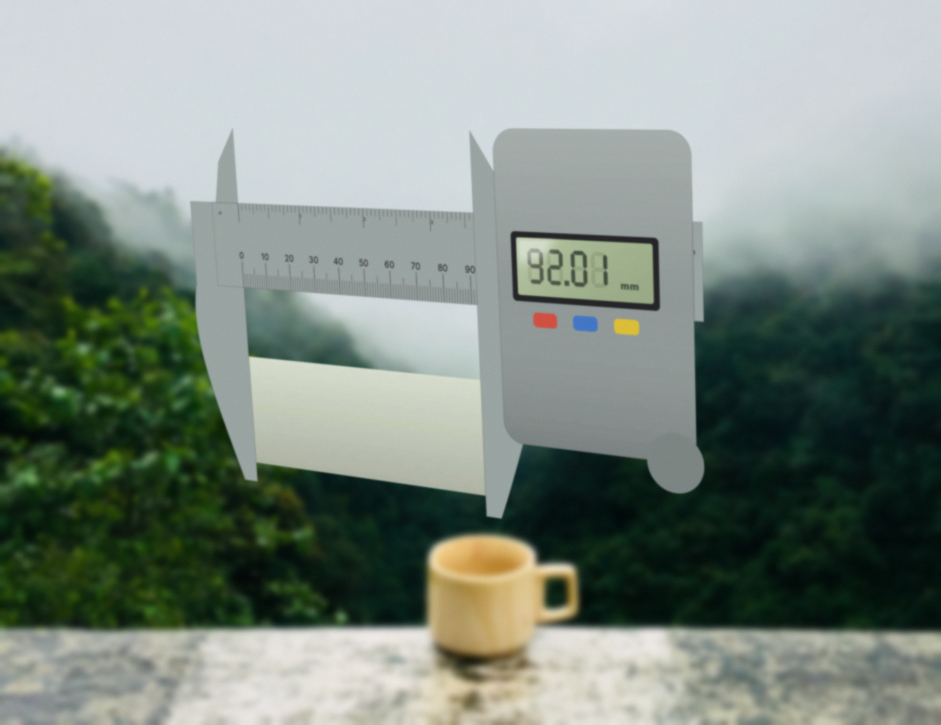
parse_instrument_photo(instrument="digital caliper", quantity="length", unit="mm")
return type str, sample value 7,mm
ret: 92.01,mm
